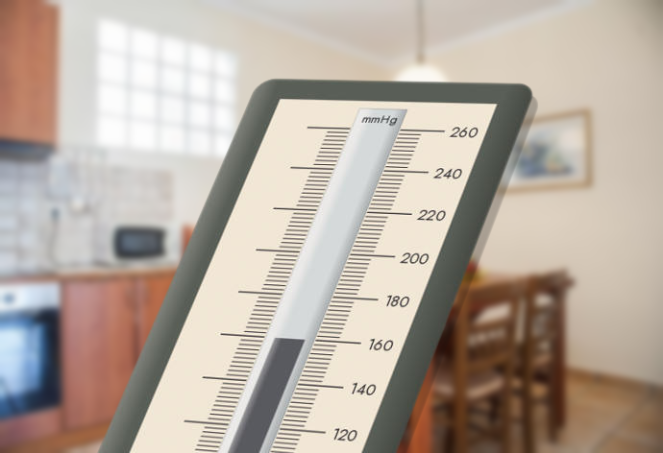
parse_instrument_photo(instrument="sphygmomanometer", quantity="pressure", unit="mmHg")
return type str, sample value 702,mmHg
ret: 160,mmHg
